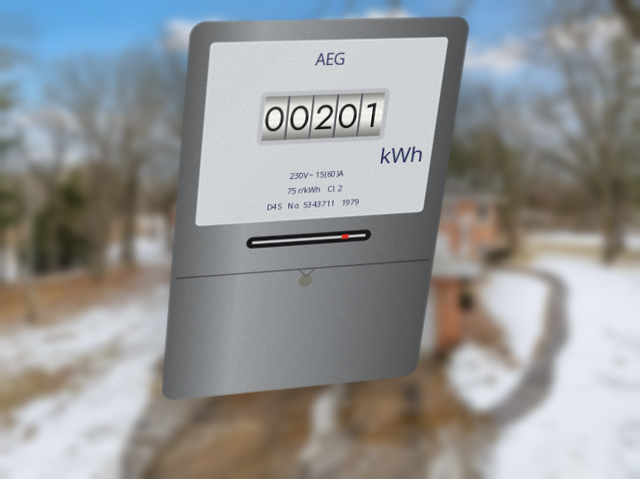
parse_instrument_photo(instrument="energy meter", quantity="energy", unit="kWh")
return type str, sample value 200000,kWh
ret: 201,kWh
